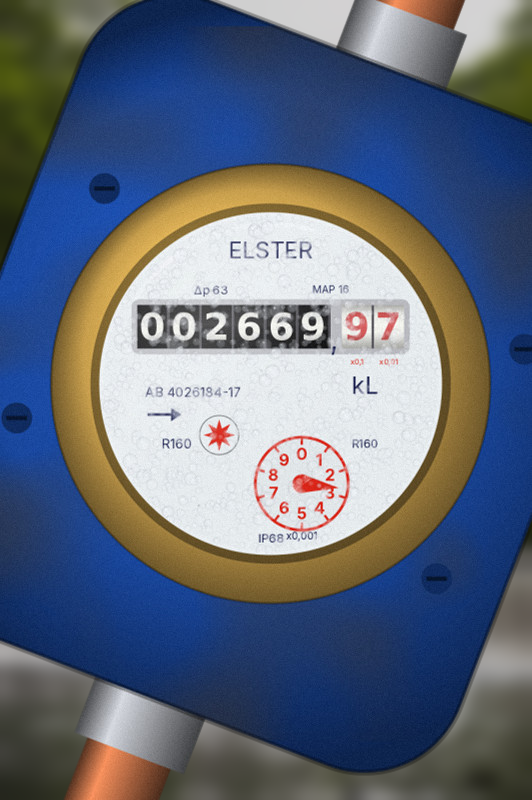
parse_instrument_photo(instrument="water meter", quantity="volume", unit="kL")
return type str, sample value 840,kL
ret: 2669.972,kL
